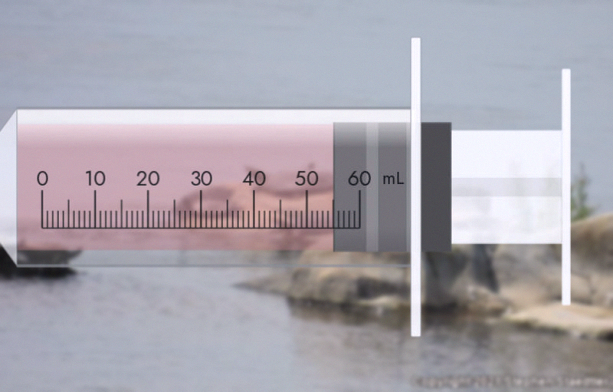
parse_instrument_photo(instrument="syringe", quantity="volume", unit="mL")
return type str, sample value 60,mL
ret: 55,mL
